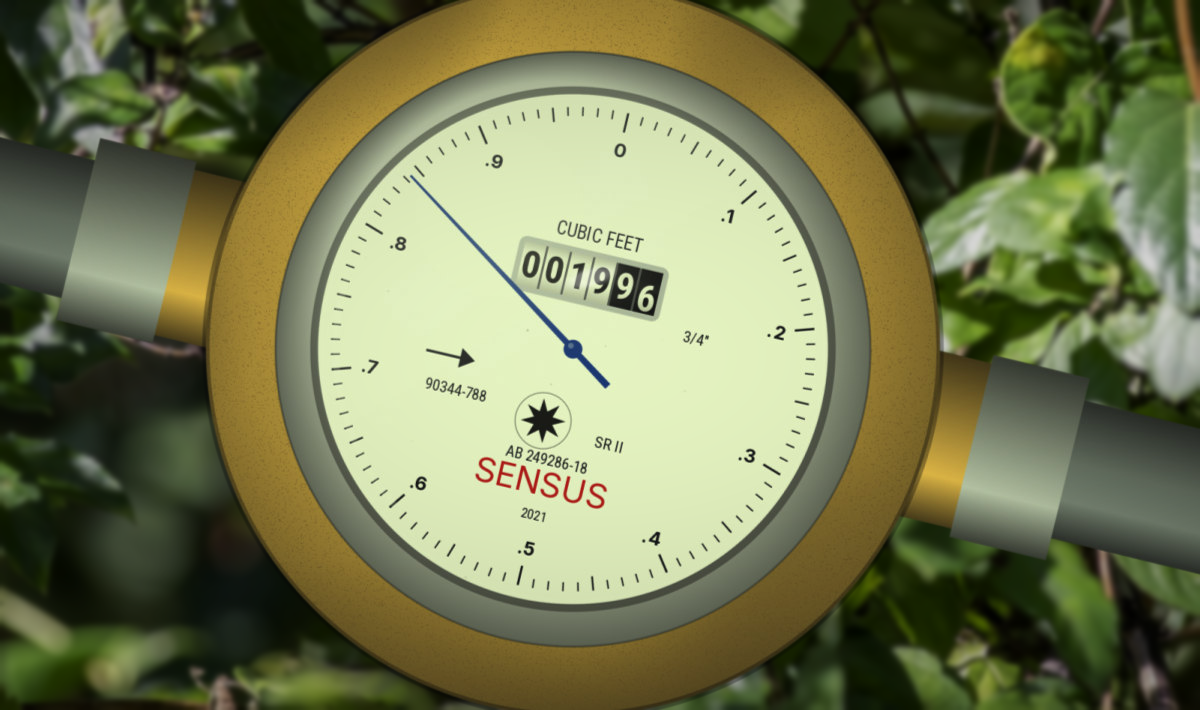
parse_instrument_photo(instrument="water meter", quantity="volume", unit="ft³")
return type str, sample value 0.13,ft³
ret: 1995.84,ft³
